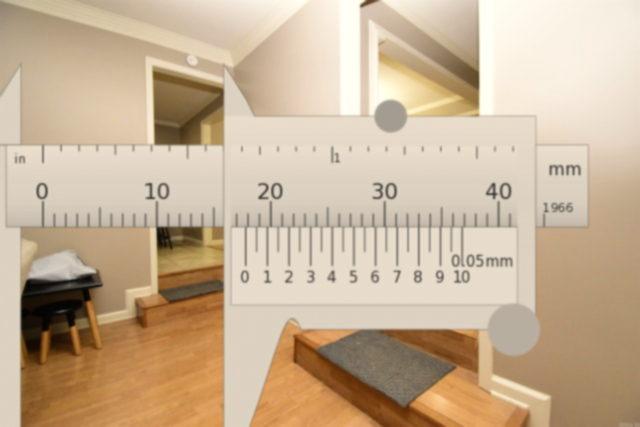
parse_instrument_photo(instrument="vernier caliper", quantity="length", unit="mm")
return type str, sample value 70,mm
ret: 17.8,mm
